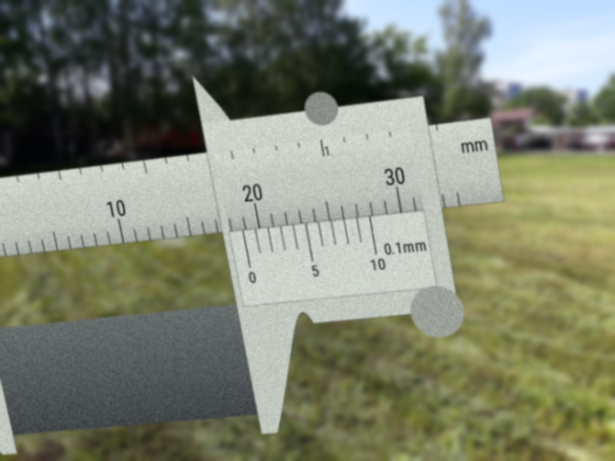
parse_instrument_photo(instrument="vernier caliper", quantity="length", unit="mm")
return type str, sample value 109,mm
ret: 18.8,mm
